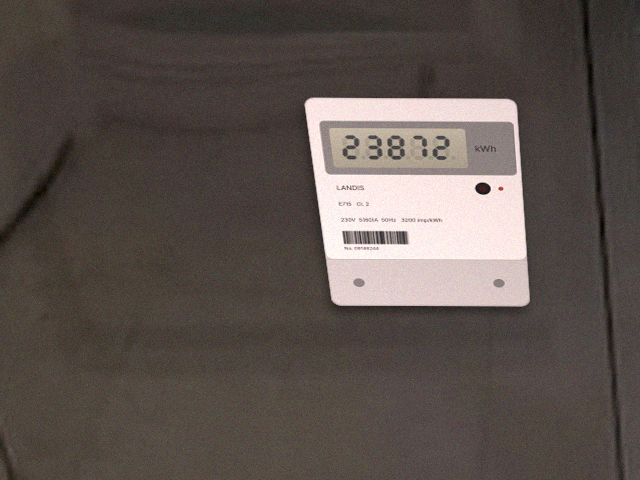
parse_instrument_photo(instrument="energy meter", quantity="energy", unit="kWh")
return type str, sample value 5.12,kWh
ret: 23872,kWh
